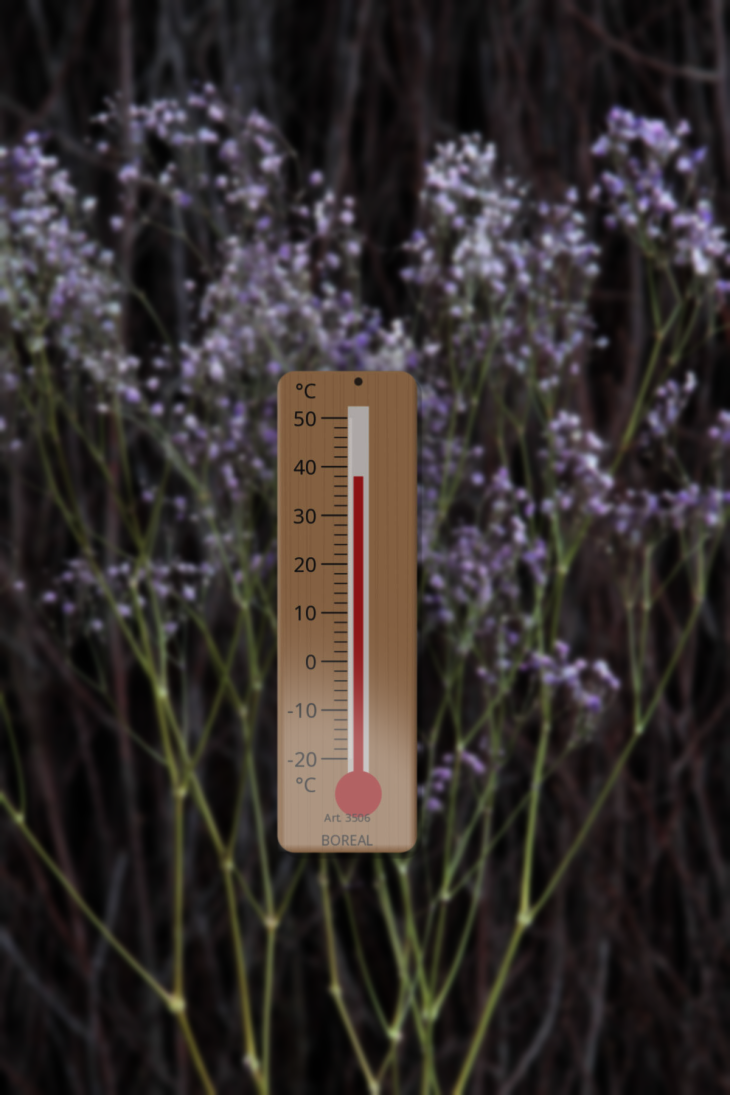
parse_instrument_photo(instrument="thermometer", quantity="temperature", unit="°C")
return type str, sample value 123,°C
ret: 38,°C
